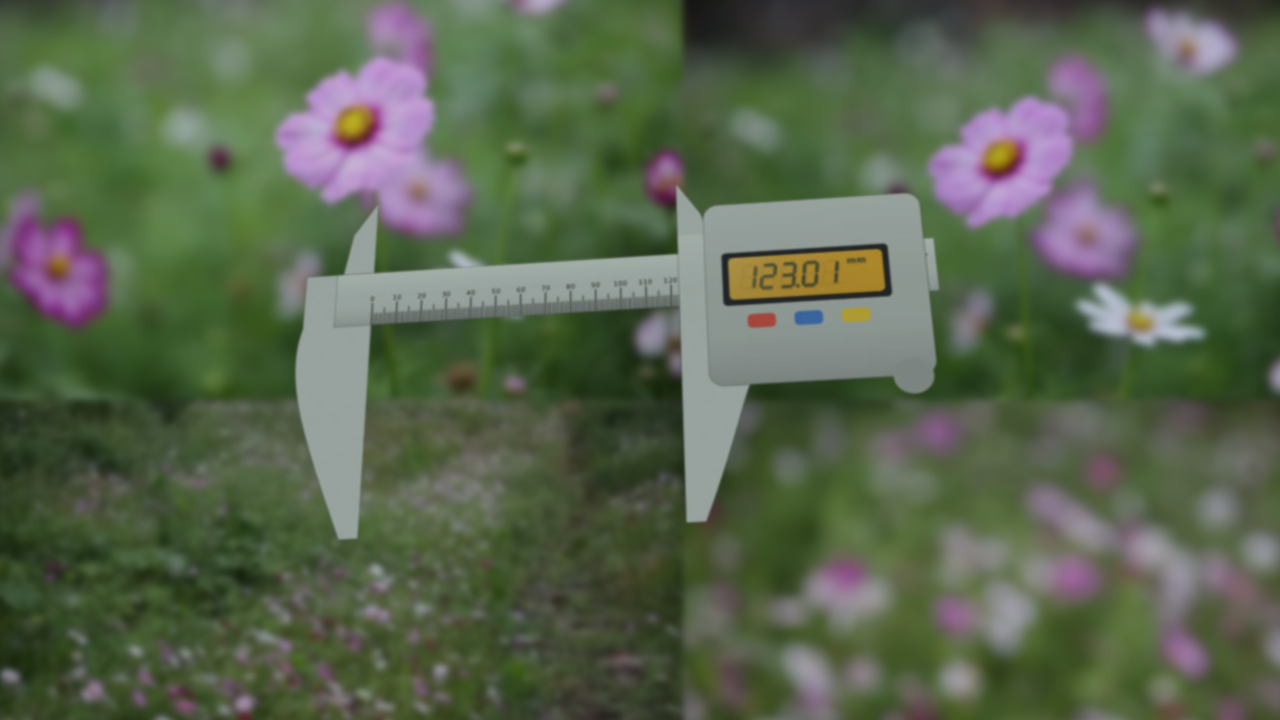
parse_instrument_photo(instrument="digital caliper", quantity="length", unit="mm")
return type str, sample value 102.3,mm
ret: 123.01,mm
